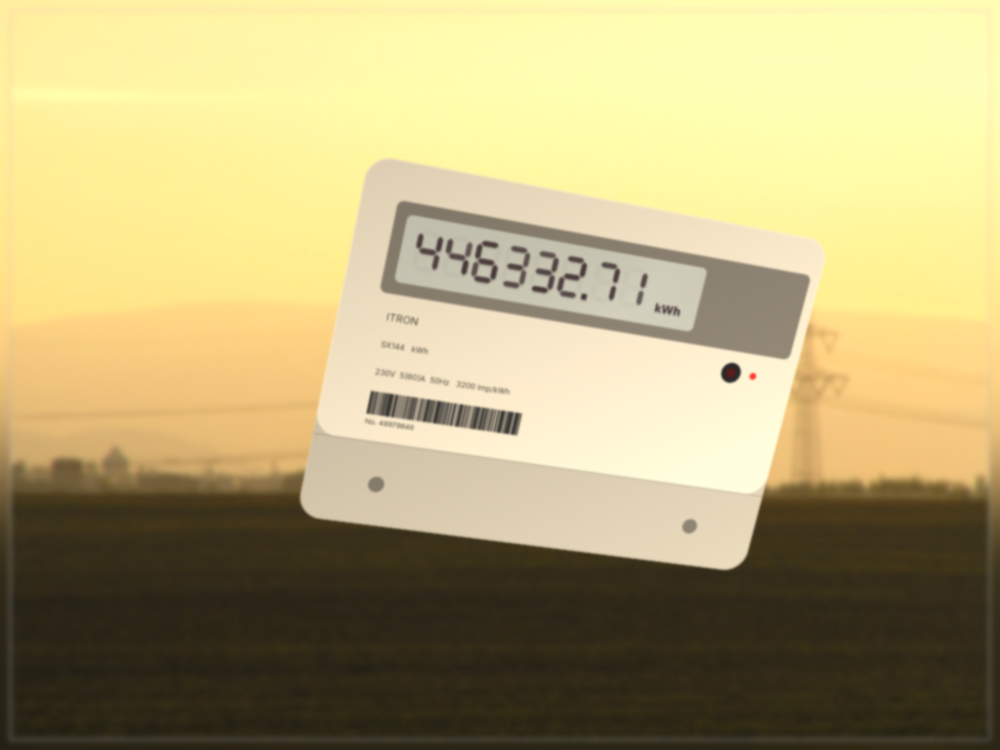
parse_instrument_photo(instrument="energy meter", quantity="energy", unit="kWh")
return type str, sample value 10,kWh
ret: 446332.71,kWh
